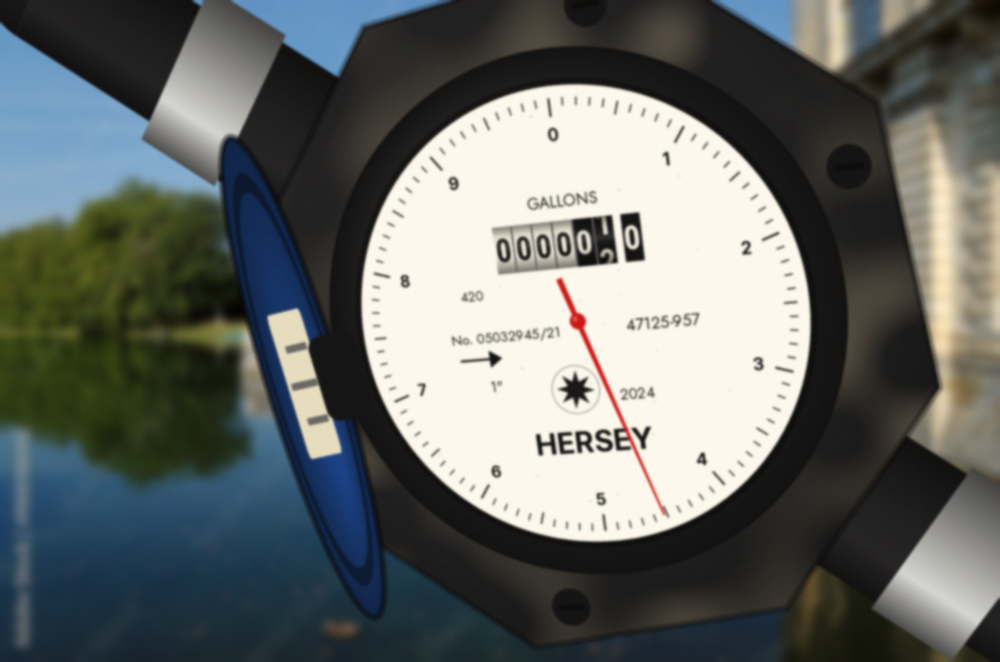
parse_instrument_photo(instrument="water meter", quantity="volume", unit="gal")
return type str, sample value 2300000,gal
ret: 14.5,gal
